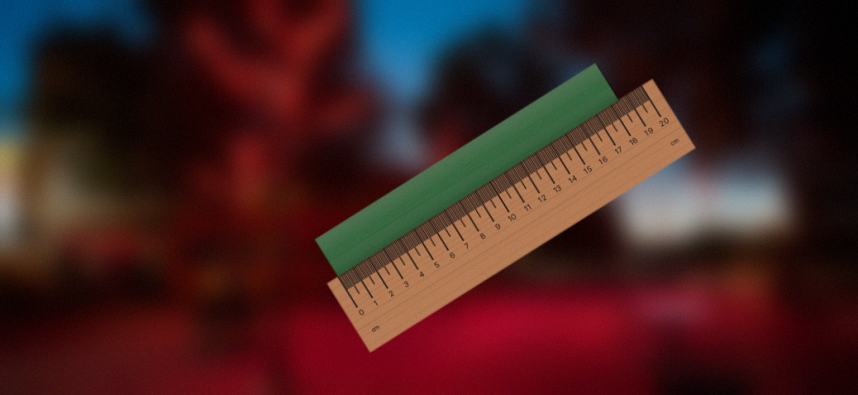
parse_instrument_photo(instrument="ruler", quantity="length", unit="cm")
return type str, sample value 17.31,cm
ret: 18.5,cm
